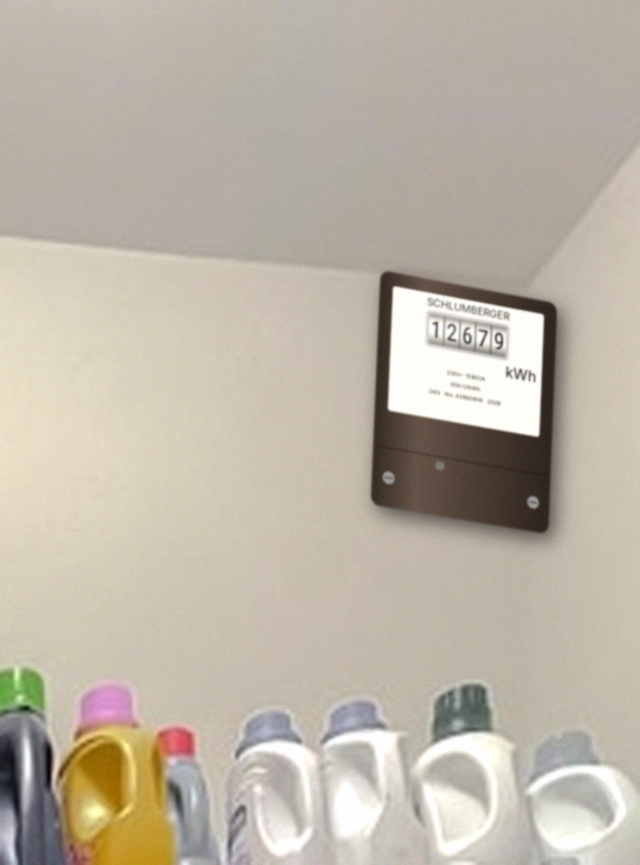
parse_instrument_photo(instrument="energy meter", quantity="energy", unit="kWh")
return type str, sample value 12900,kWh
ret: 12679,kWh
